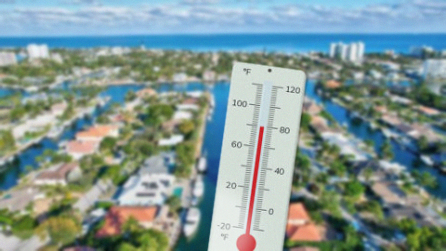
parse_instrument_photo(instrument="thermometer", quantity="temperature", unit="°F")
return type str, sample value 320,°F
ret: 80,°F
